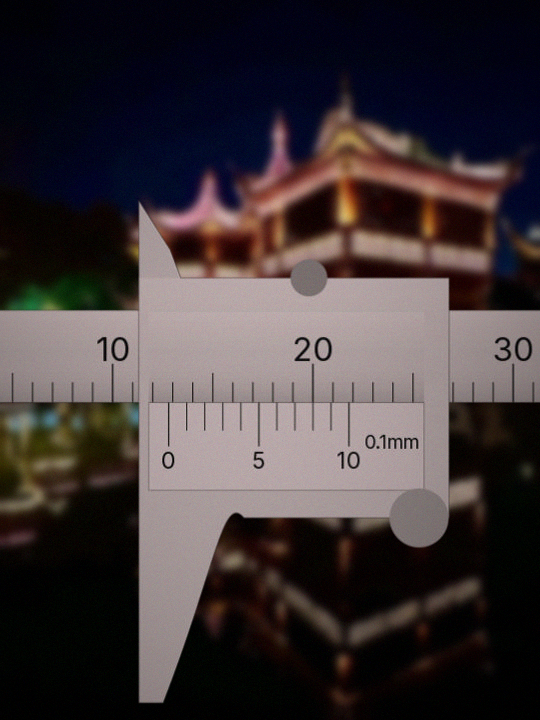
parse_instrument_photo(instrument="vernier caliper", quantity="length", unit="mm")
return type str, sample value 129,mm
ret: 12.8,mm
